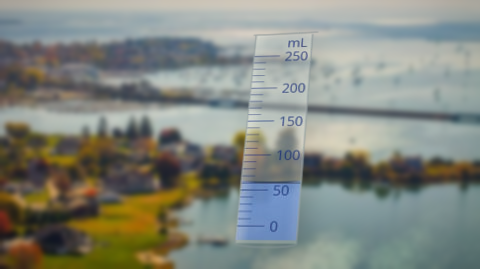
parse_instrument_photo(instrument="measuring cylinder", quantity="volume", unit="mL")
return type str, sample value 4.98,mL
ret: 60,mL
